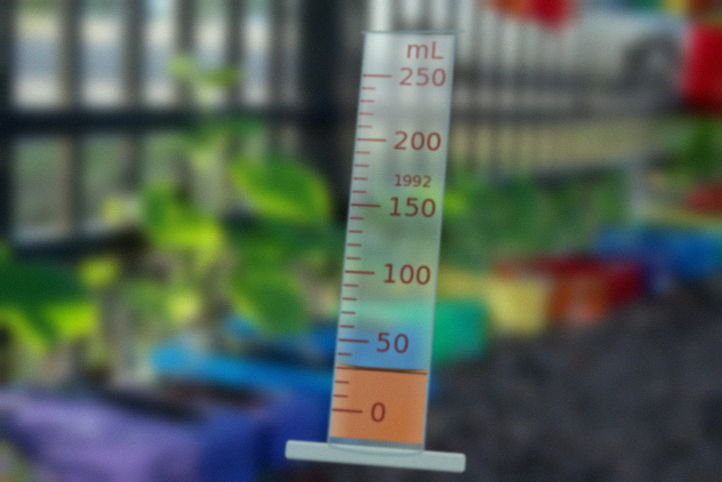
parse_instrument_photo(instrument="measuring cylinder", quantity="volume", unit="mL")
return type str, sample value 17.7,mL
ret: 30,mL
